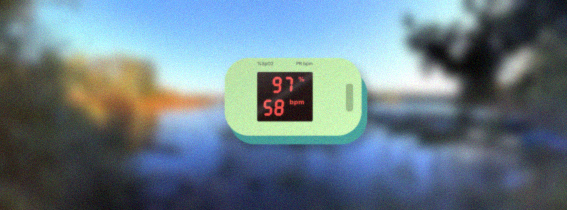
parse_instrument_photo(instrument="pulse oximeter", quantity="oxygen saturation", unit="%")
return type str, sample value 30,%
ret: 97,%
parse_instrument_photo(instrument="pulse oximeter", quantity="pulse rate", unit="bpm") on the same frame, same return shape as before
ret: 58,bpm
